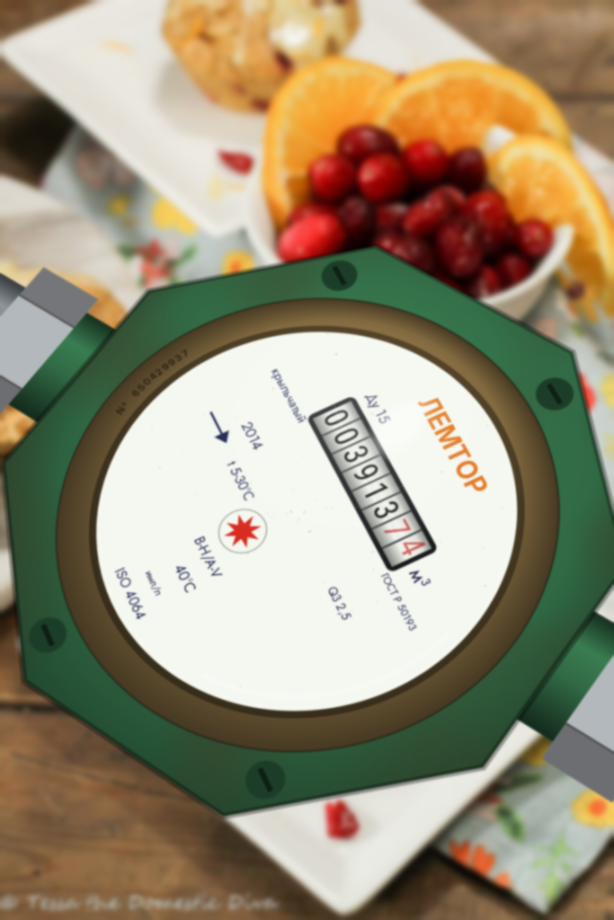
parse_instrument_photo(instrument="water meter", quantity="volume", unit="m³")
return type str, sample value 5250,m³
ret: 3913.74,m³
